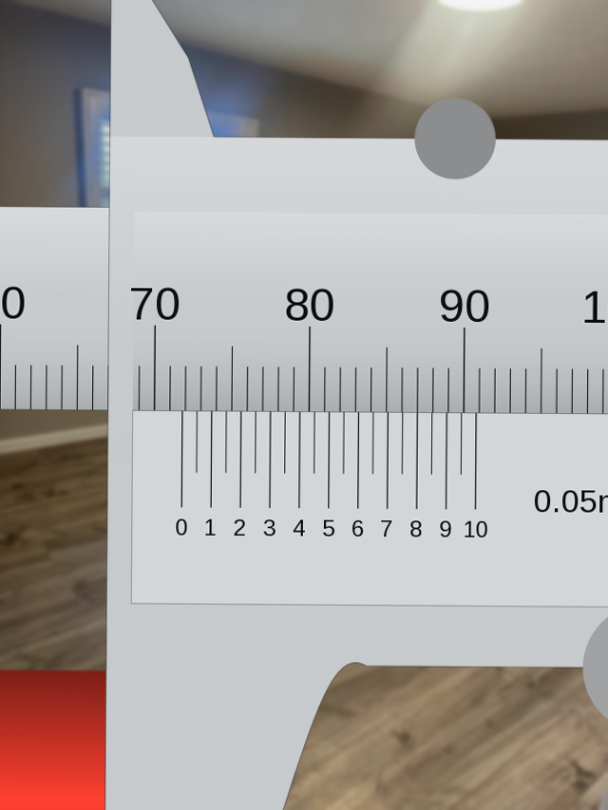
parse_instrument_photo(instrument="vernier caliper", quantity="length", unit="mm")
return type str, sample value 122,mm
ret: 71.8,mm
